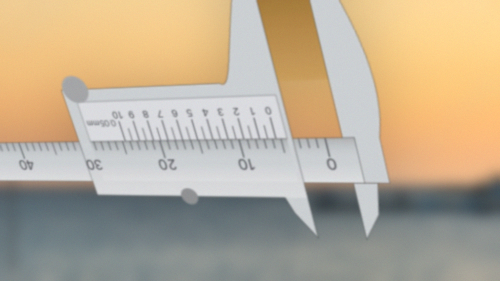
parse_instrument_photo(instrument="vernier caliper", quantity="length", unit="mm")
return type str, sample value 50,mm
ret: 5.6,mm
